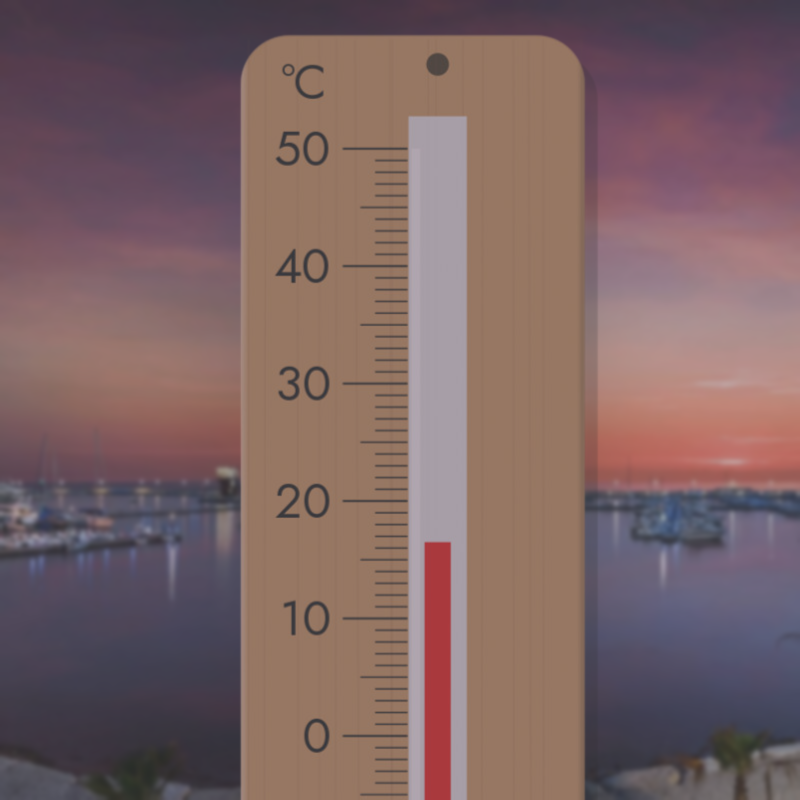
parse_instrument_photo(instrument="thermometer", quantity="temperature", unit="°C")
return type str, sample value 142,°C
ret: 16.5,°C
